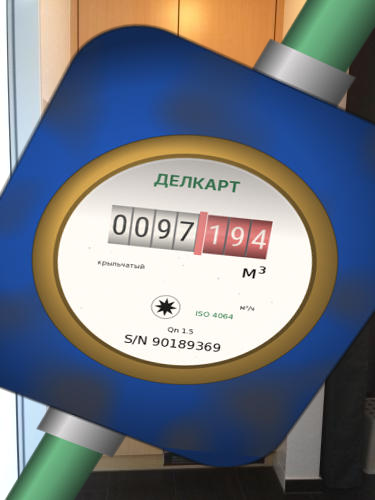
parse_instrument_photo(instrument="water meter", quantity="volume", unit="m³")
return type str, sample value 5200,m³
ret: 97.194,m³
